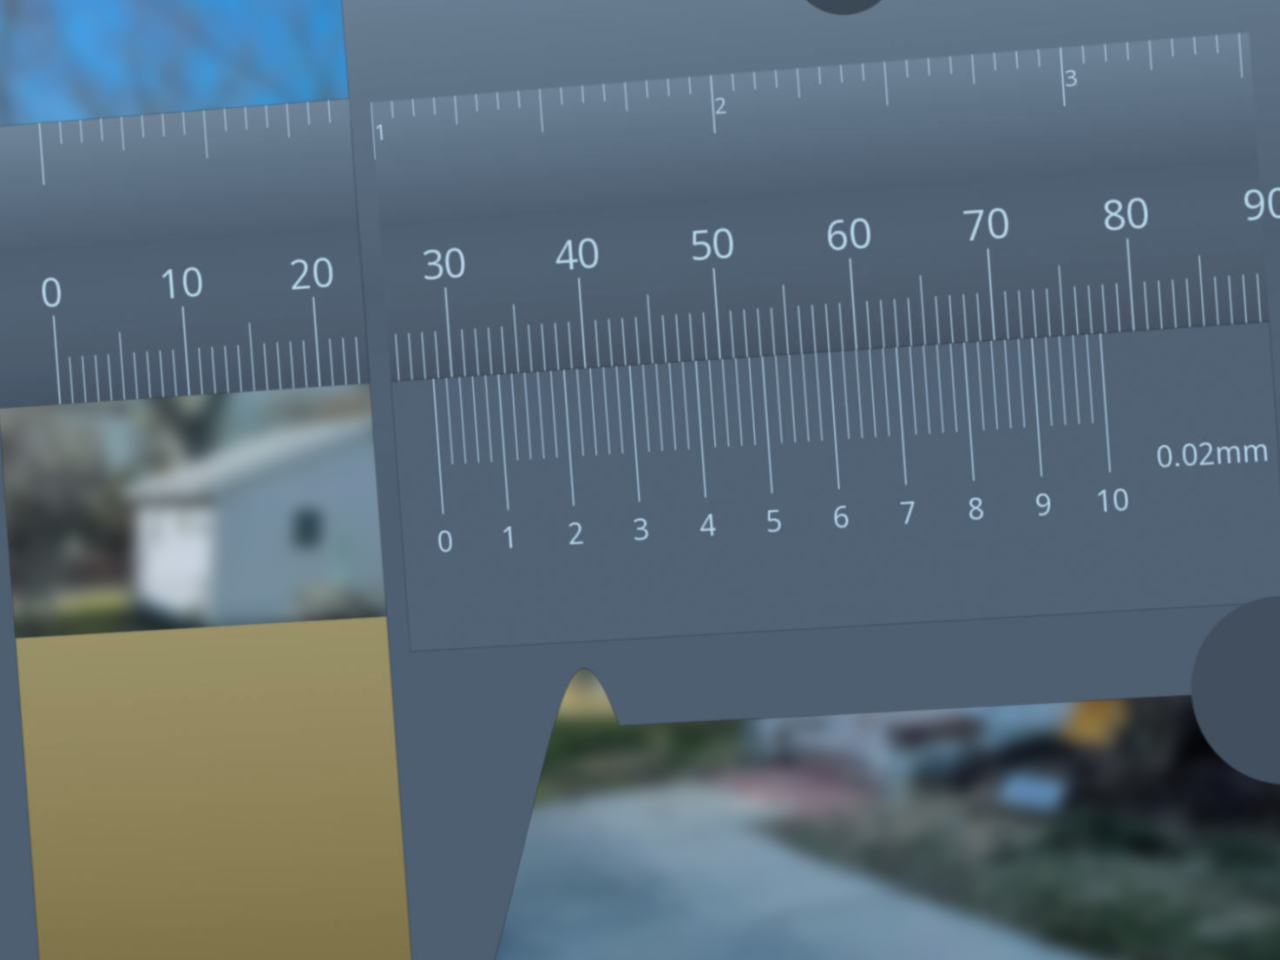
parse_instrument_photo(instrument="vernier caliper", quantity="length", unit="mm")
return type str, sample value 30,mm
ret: 28.6,mm
